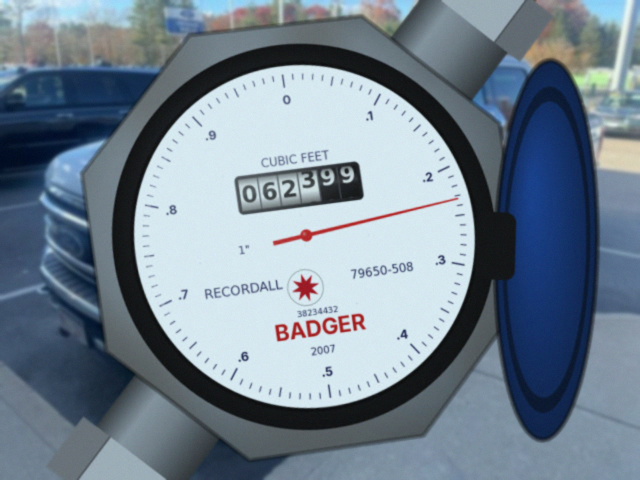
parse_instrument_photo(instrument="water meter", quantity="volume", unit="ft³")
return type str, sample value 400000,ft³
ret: 62399.23,ft³
